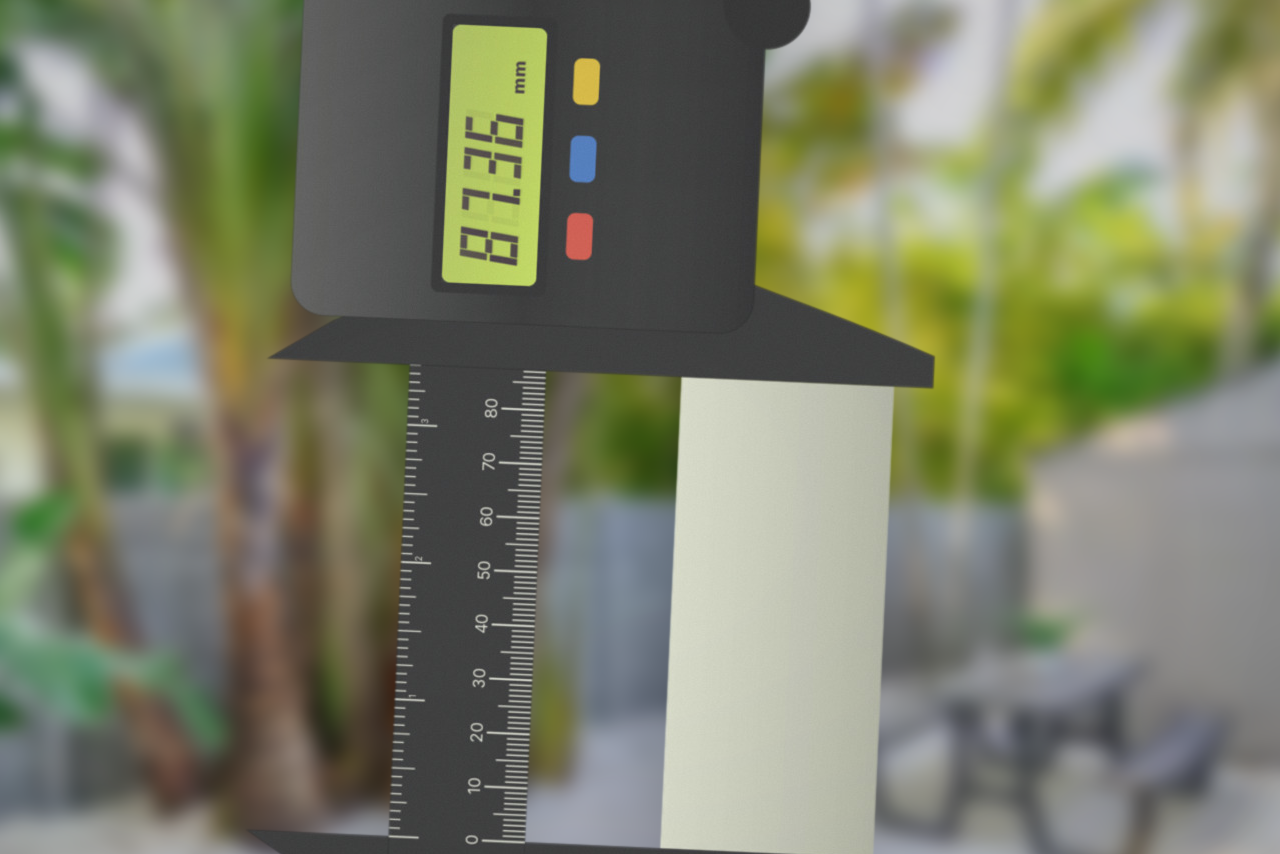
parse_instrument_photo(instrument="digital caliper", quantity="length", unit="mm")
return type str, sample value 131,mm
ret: 87.36,mm
